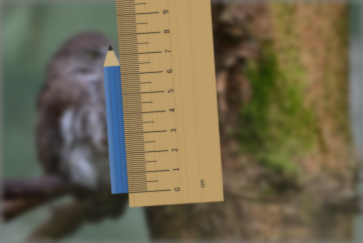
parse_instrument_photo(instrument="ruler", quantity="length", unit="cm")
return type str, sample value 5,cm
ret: 7.5,cm
